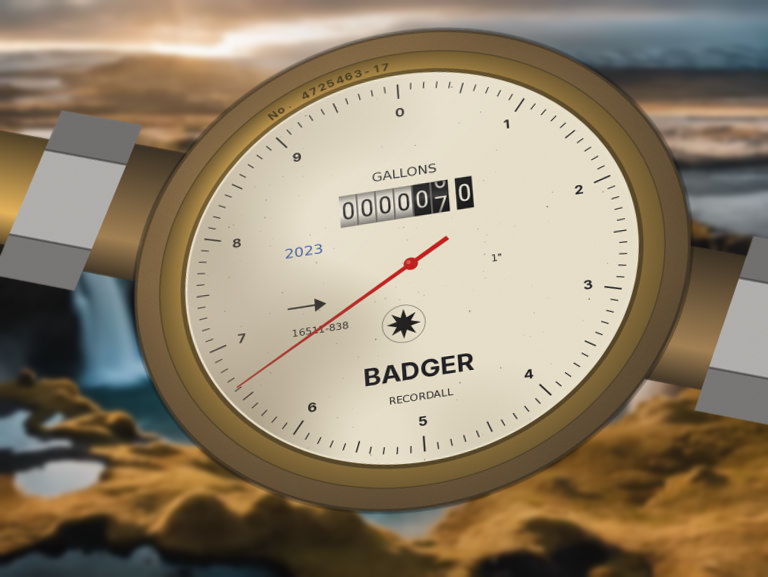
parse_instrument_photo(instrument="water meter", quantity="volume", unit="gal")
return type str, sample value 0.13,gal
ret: 66.6,gal
